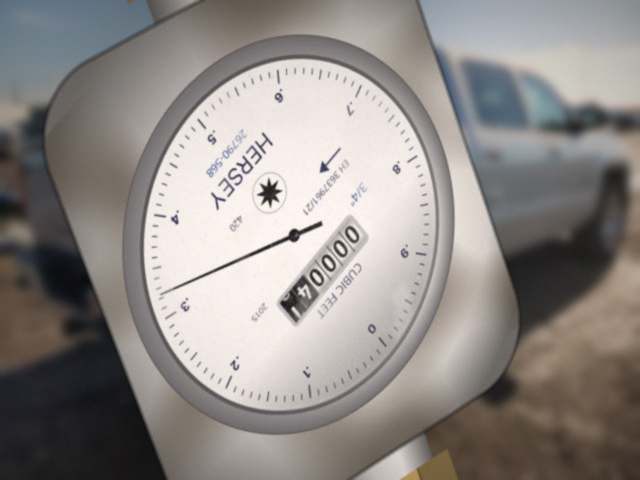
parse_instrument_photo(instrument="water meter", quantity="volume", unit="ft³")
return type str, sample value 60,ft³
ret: 41.32,ft³
